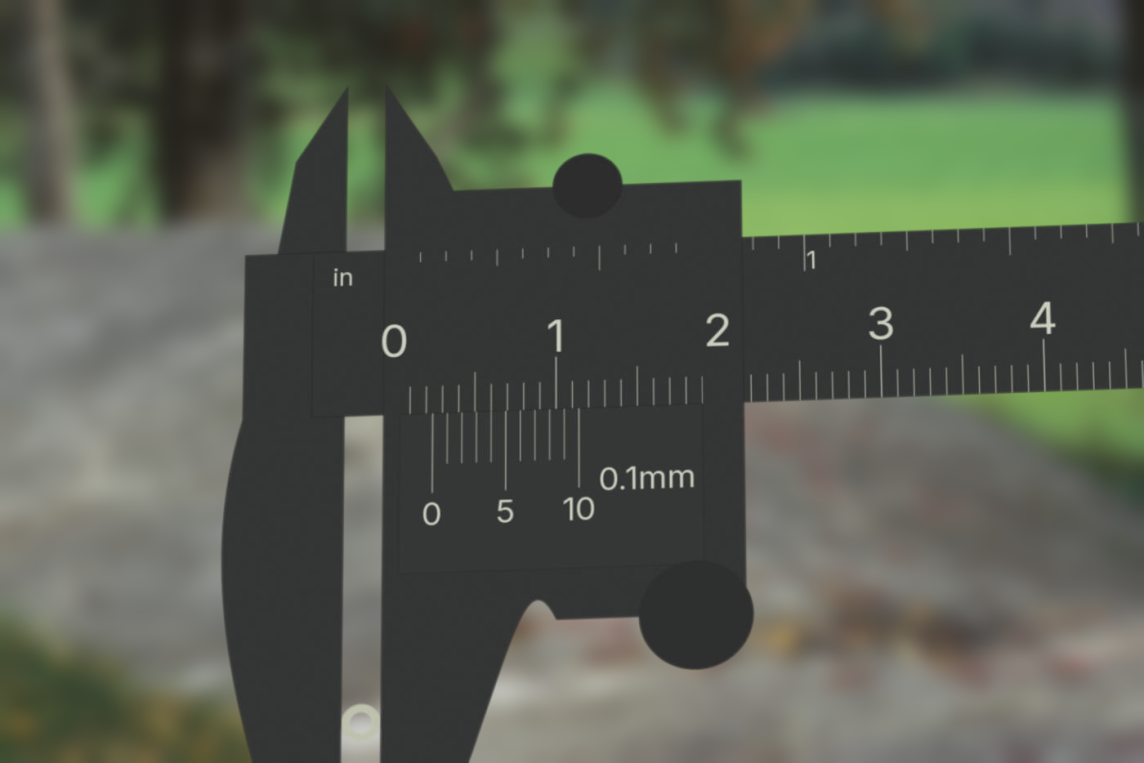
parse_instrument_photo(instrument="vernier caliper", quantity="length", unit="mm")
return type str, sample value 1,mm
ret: 2.4,mm
